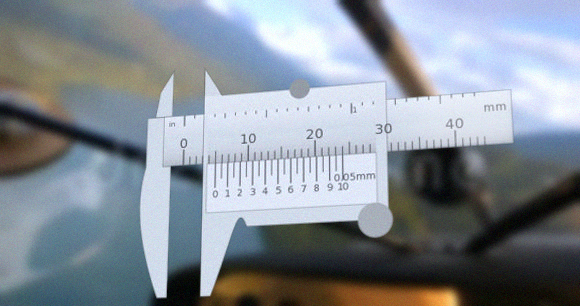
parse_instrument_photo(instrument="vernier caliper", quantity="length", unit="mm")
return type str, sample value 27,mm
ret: 5.0,mm
